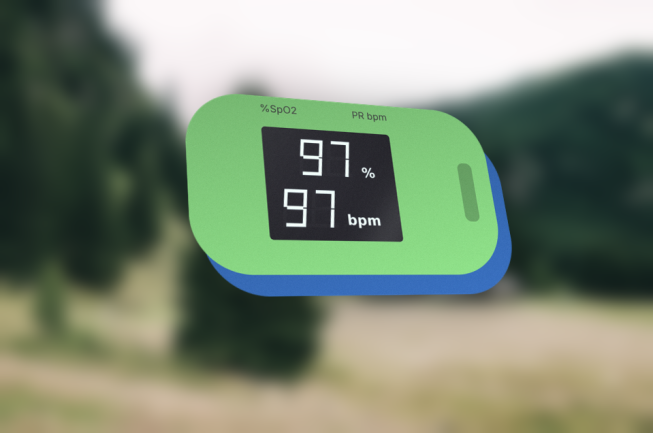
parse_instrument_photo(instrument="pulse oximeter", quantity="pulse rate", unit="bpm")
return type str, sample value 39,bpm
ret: 97,bpm
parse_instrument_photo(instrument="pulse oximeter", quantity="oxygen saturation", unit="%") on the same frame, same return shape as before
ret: 97,%
